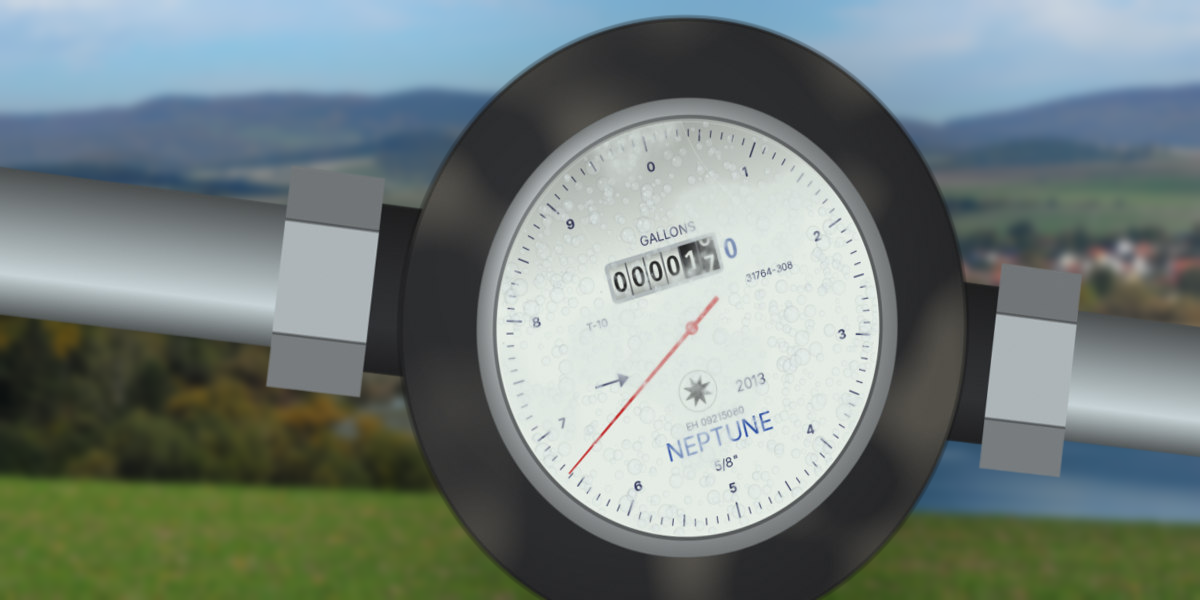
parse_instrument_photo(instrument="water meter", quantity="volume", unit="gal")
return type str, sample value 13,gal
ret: 166.6,gal
